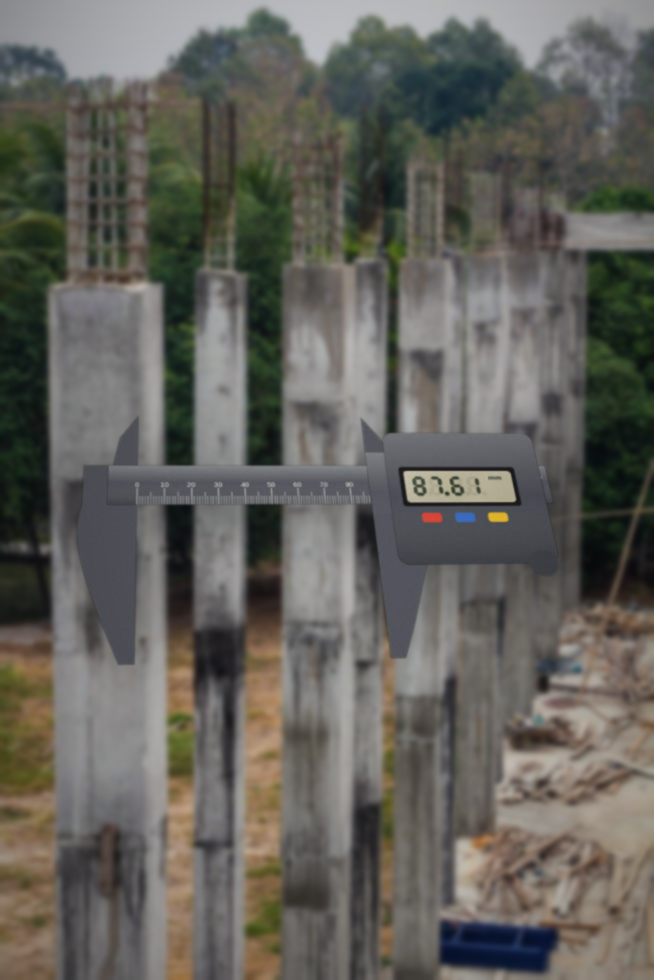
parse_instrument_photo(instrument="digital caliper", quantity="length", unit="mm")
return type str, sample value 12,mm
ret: 87.61,mm
